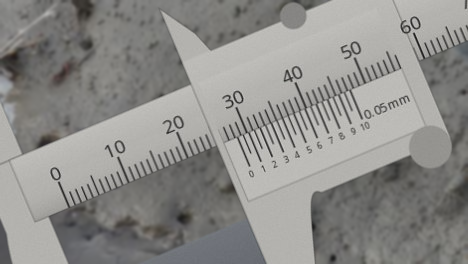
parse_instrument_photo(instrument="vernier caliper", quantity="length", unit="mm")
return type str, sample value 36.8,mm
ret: 28.4,mm
